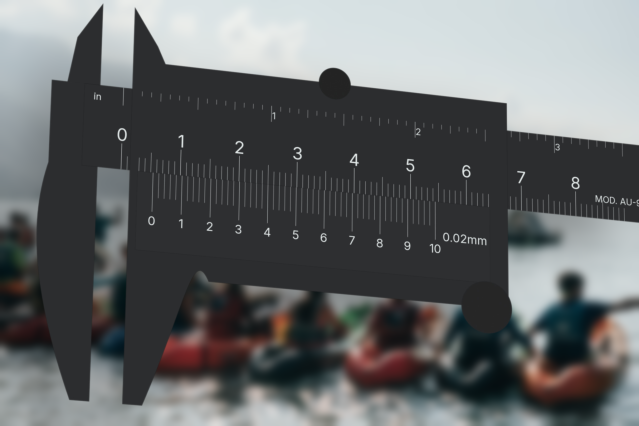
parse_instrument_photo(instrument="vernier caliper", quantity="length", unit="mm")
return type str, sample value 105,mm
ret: 5.4,mm
